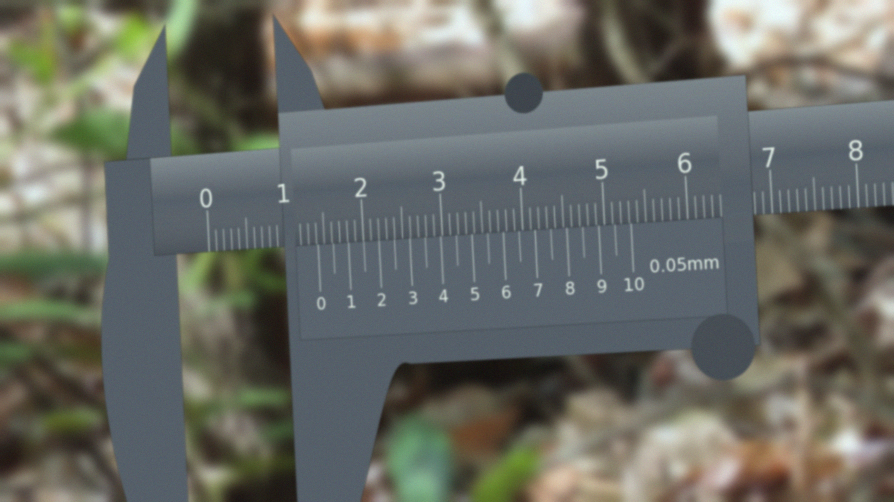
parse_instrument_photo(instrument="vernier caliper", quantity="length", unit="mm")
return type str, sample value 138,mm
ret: 14.2,mm
